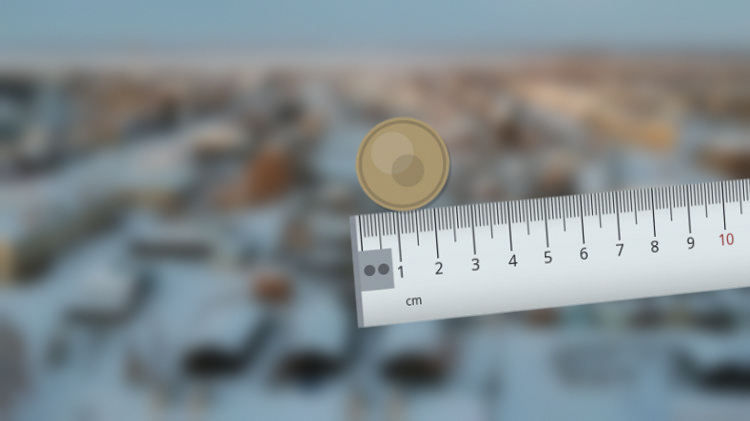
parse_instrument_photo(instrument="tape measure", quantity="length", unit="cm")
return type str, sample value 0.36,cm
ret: 2.5,cm
